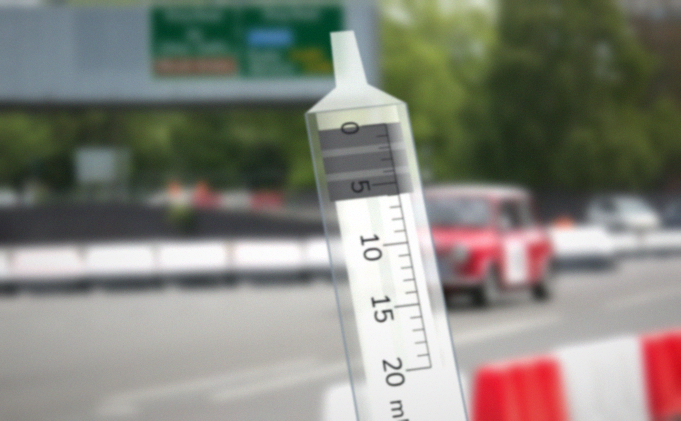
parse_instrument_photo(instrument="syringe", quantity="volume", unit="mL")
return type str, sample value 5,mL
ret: 0,mL
